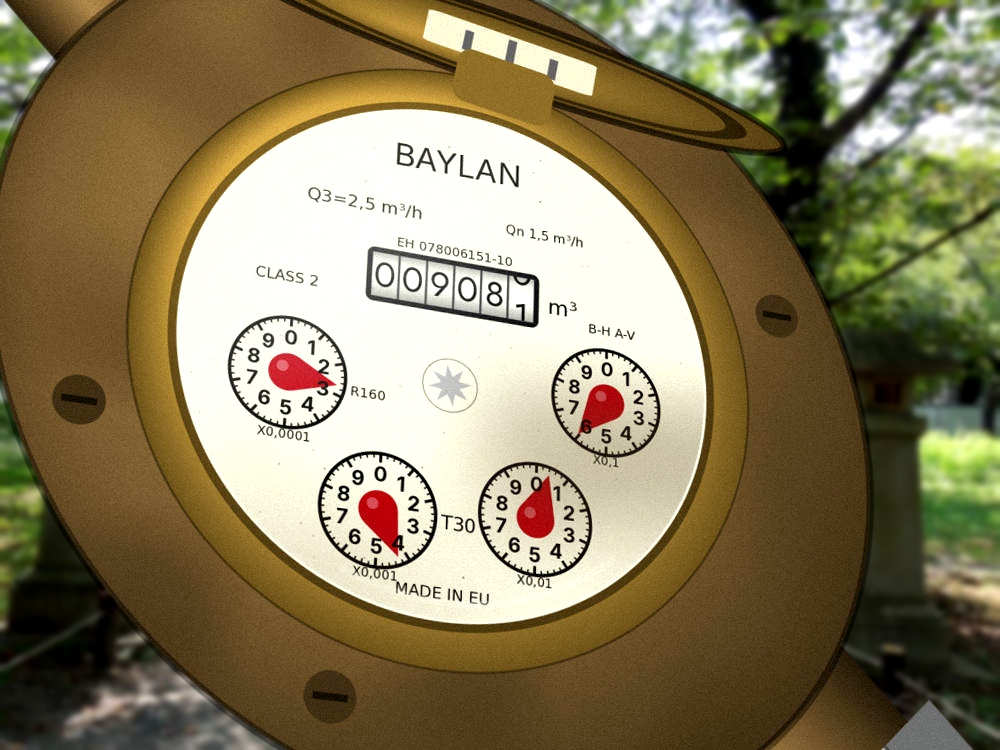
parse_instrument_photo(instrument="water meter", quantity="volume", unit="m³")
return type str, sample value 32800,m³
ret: 9080.6042,m³
